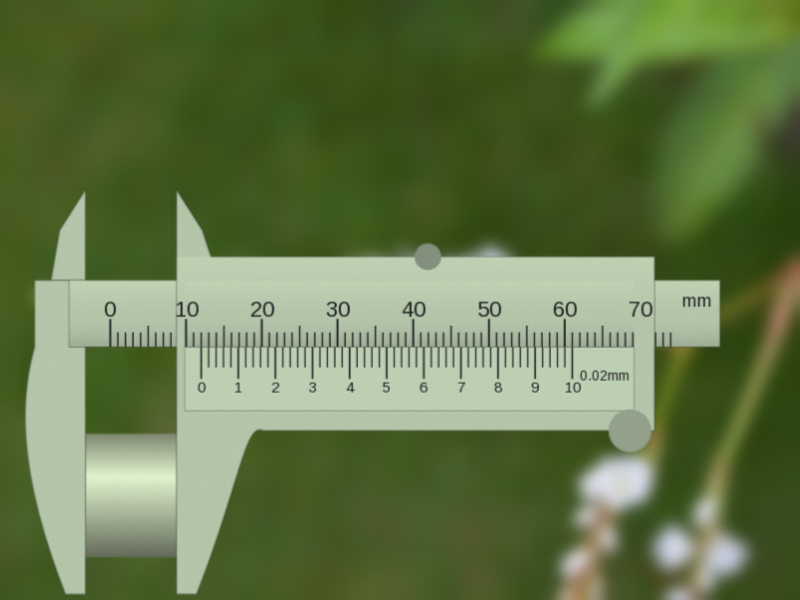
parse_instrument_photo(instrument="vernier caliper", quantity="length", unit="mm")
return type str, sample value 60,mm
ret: 12.0,mm
